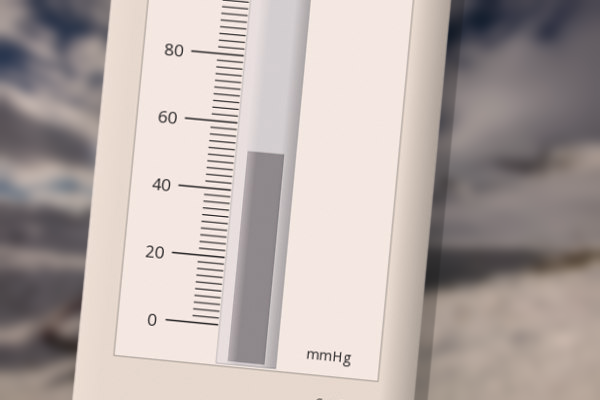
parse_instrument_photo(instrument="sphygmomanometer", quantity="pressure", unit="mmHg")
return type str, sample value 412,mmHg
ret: 52,mmHg
